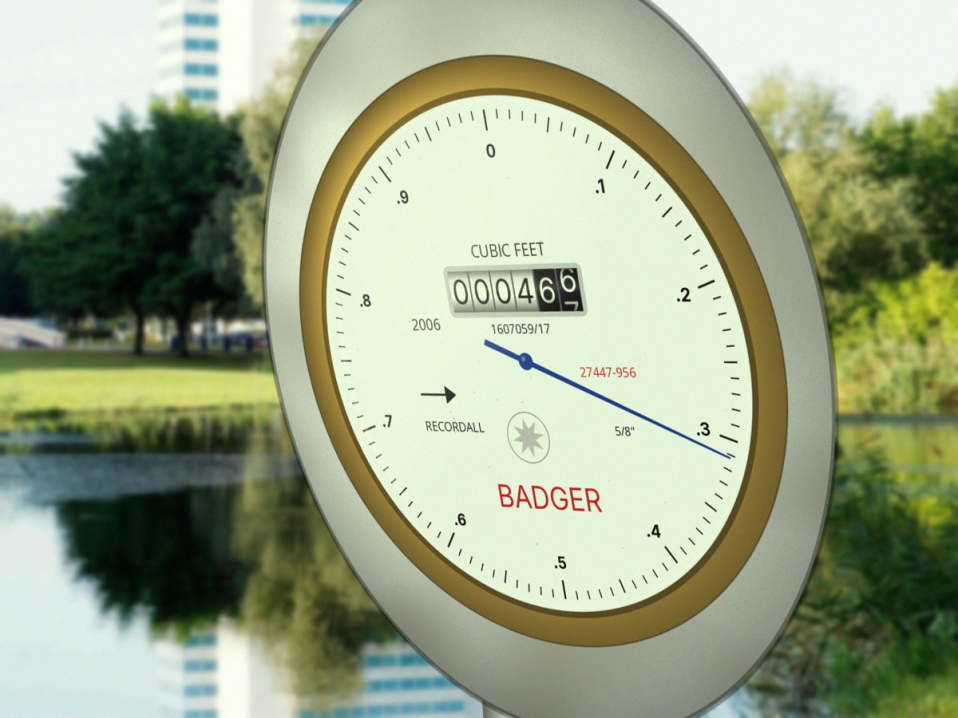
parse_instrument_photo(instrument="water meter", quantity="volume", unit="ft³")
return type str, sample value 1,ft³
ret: 466.31,ft³
